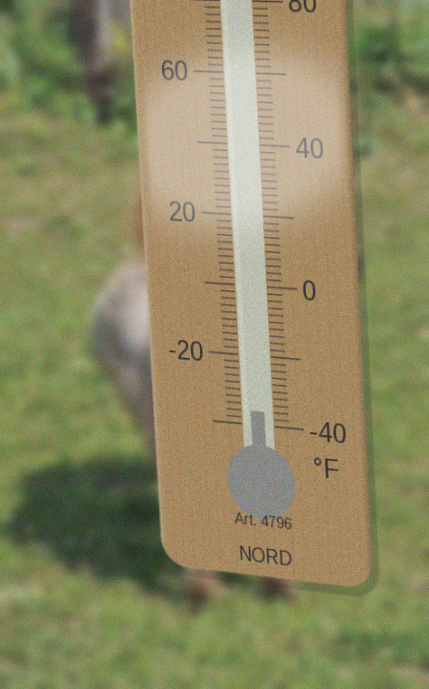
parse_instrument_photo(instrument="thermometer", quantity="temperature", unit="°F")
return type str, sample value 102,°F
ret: -36,°F
